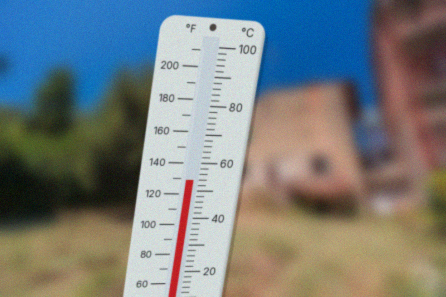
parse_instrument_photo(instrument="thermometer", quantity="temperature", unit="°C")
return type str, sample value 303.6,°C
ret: 54,°C
